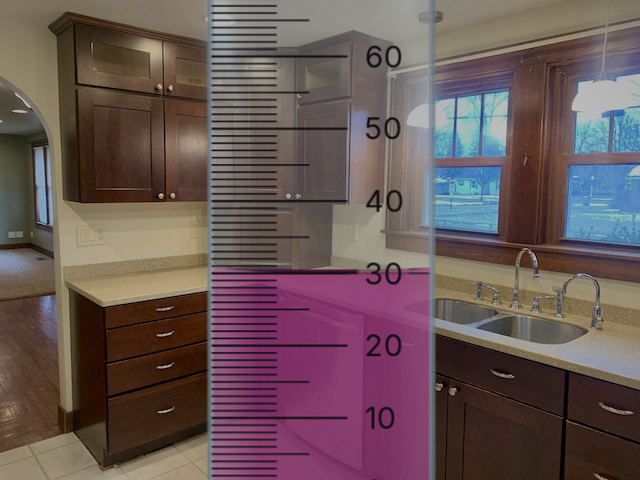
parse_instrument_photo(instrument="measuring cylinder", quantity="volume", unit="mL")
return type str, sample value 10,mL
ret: 30,mL
